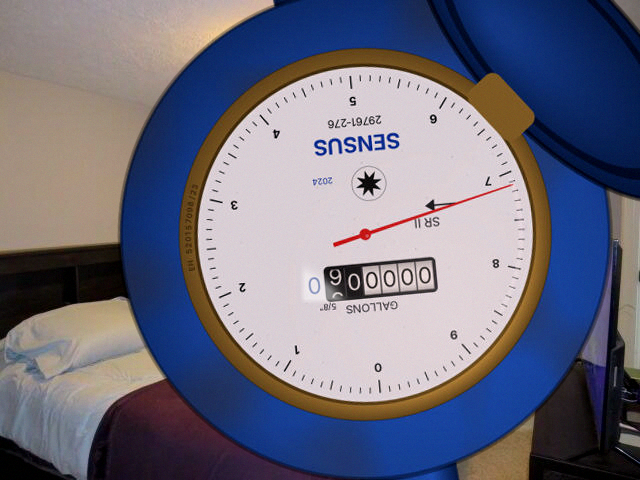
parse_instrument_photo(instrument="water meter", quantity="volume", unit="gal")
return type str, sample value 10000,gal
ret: 57.1,gal
